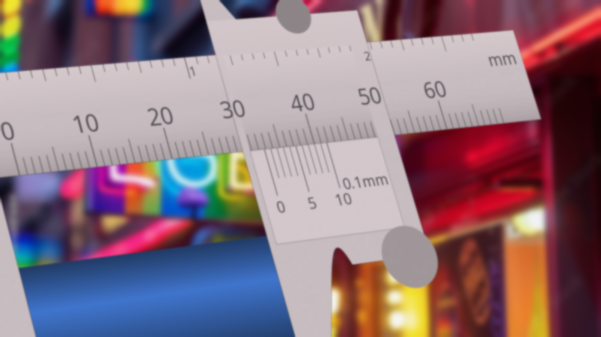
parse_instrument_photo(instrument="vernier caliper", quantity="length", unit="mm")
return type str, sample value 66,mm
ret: 32.8,mm
